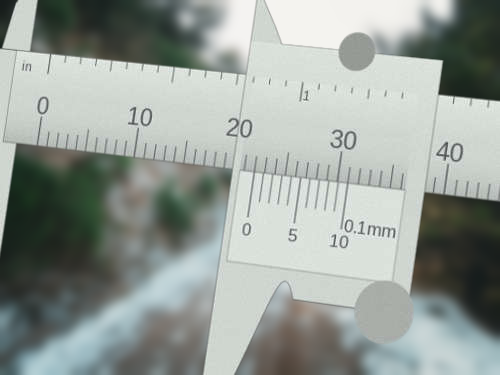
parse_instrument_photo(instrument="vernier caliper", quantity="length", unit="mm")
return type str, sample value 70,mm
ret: 22.0,mm
